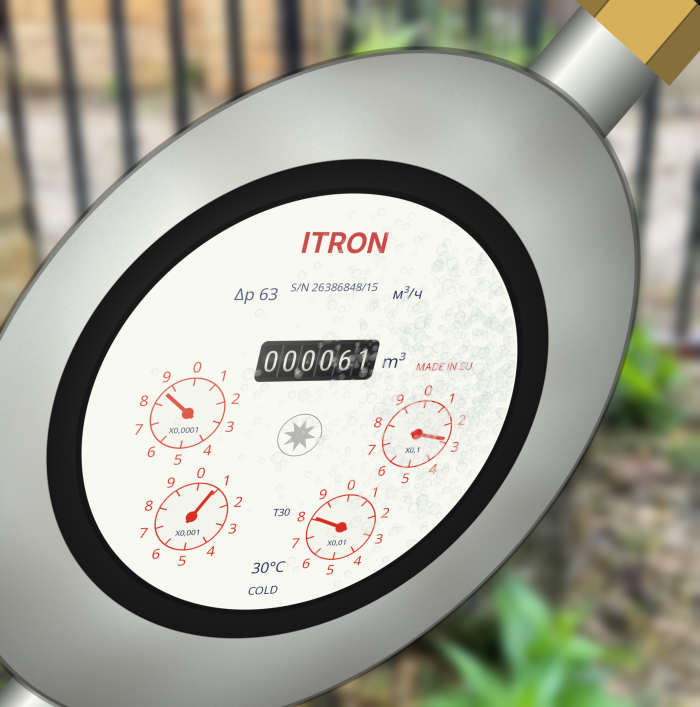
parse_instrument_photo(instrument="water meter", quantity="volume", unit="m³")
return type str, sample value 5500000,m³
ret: 61.2808,m³
